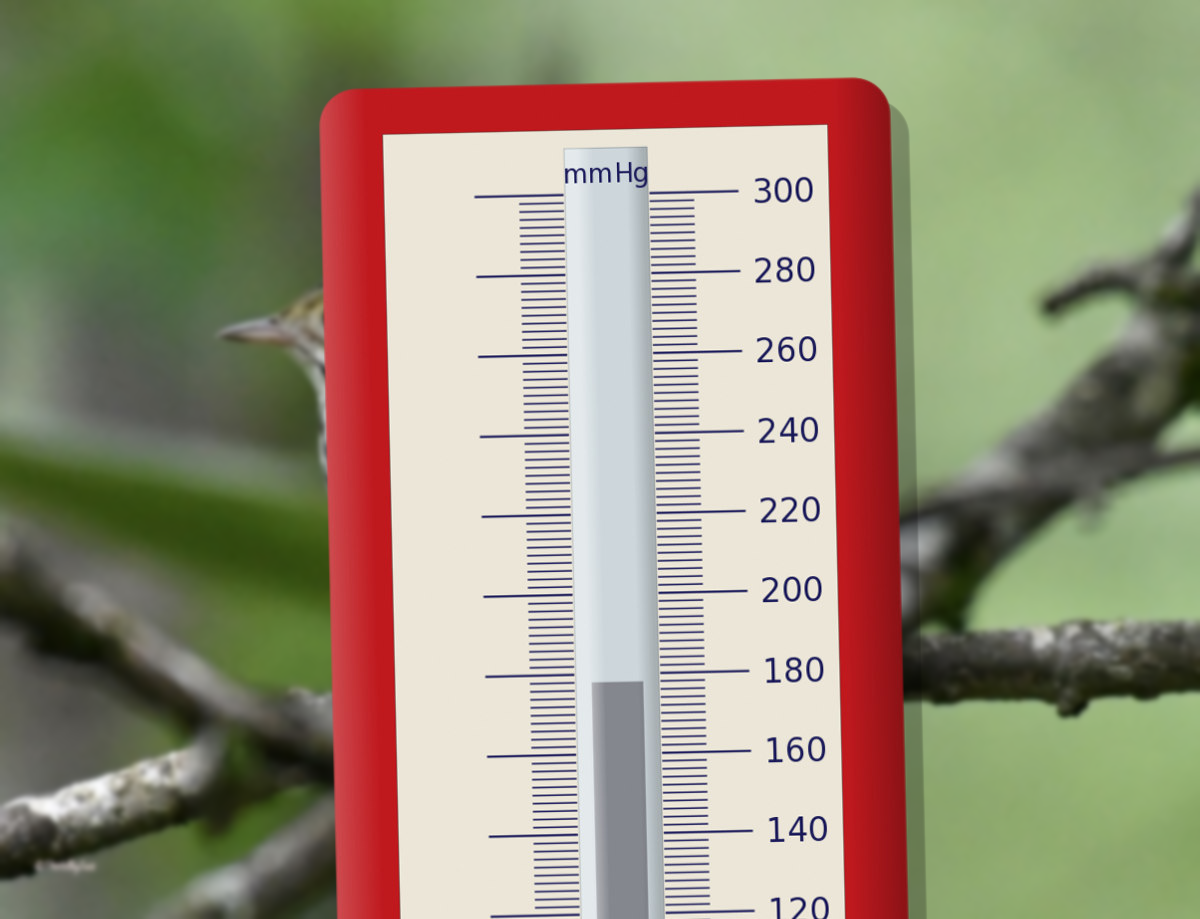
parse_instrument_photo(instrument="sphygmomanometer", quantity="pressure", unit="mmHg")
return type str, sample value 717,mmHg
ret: 178,mmHg
